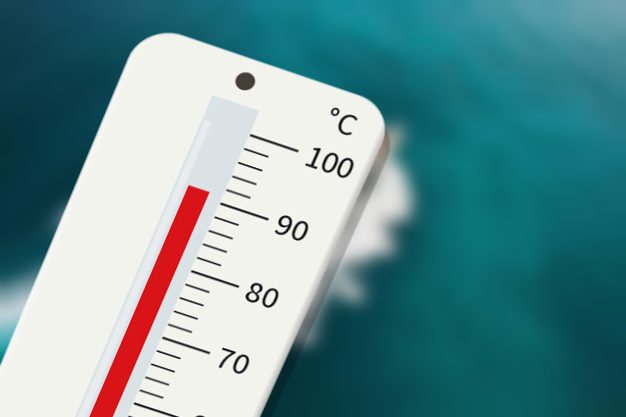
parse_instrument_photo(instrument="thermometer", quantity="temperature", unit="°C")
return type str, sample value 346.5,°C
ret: 91,°C
